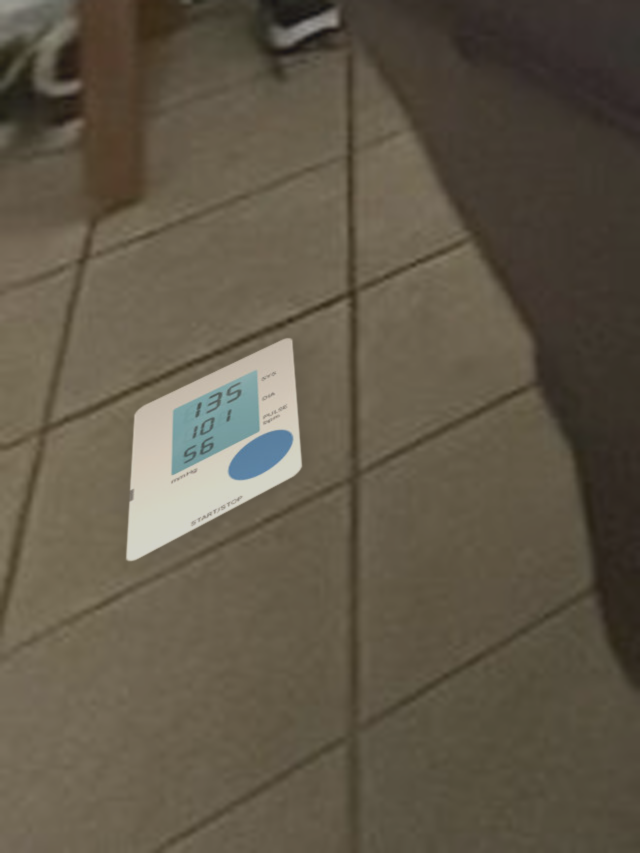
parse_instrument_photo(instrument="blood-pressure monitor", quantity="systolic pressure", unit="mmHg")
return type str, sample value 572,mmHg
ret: 135,mmHg
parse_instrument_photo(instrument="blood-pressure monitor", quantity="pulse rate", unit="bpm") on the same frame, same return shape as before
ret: 56,bpm
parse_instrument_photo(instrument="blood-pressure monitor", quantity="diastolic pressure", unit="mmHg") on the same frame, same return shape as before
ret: 101,mmHg
